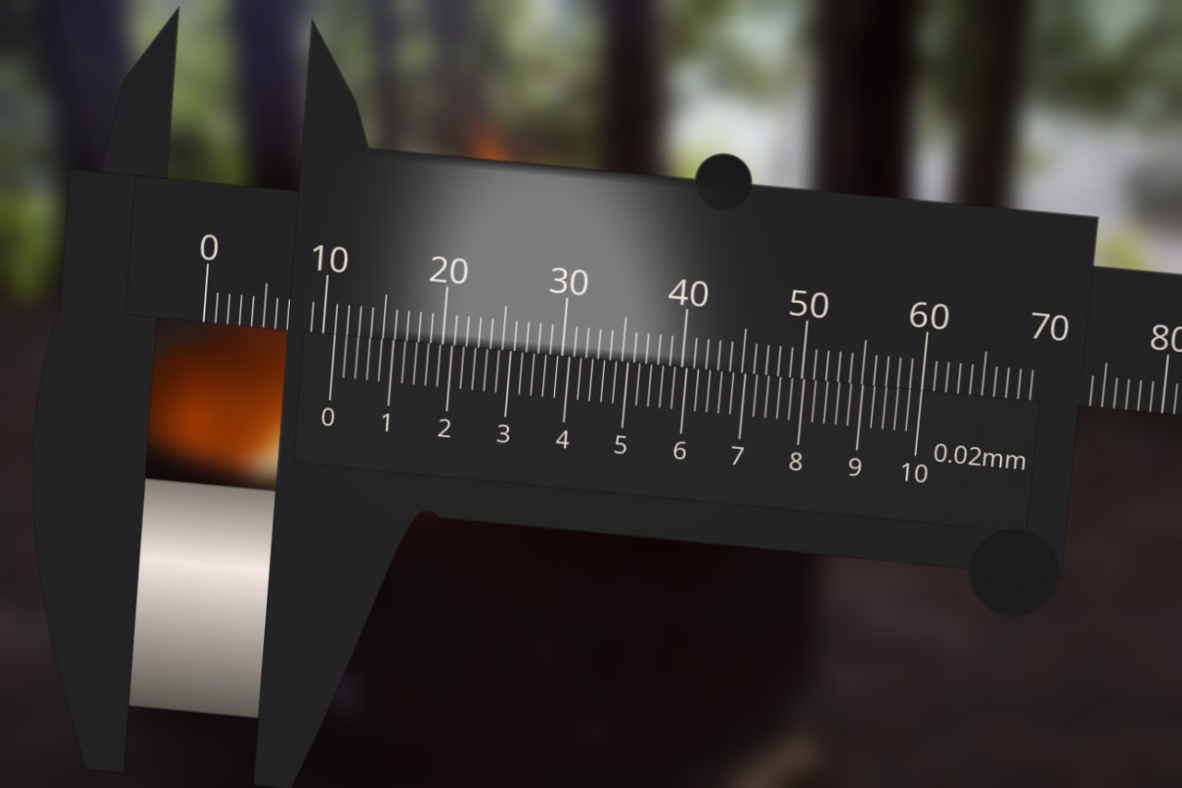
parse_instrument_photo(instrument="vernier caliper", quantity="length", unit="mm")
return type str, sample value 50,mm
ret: 11.0,mm
